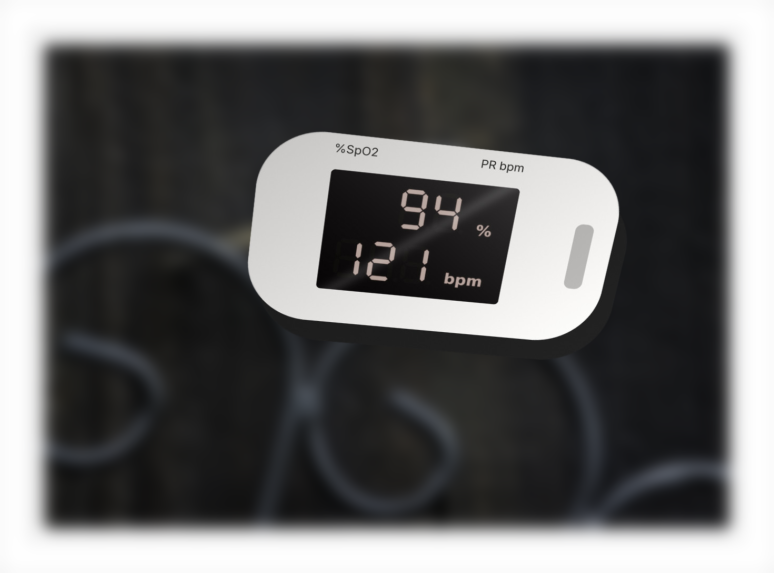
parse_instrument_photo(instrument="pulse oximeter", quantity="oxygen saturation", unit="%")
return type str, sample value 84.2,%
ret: 94,%
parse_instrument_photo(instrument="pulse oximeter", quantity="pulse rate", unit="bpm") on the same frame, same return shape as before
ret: 121,bpm
